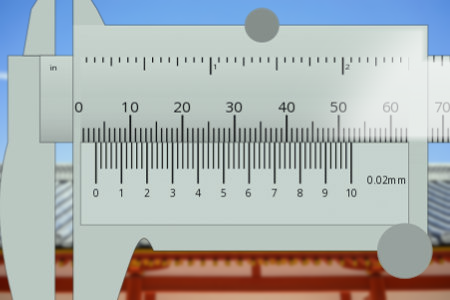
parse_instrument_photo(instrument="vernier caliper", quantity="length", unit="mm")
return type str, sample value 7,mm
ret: 3.4,mm
